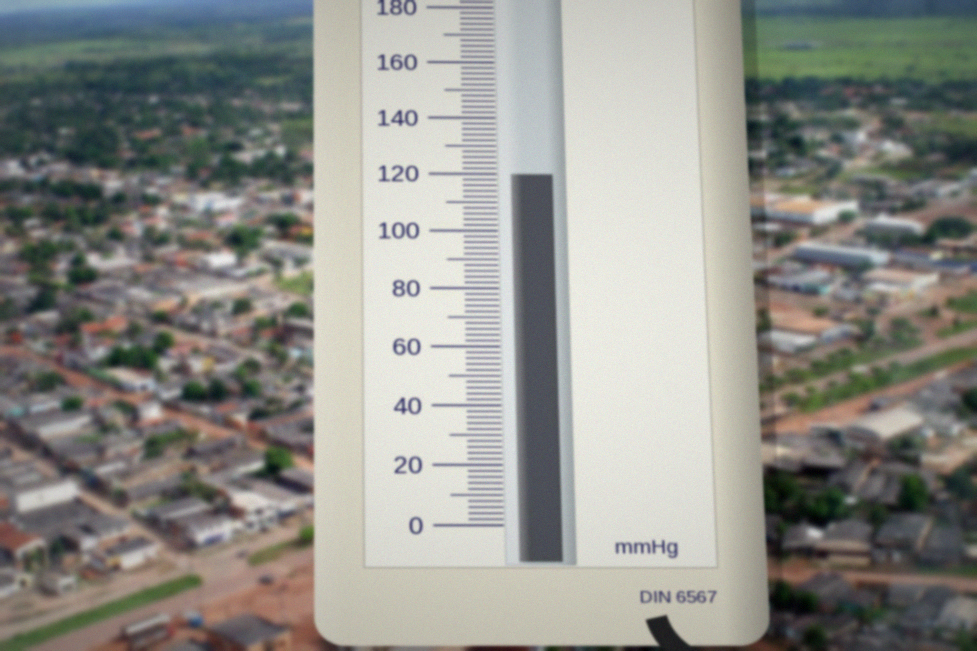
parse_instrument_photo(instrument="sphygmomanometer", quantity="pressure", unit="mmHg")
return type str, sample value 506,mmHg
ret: 120,mmHg
